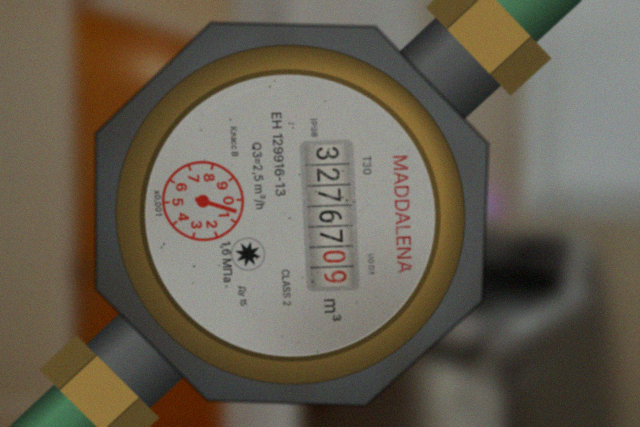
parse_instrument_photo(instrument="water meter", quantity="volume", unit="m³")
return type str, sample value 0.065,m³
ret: 32767.090,m³
